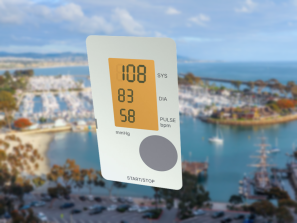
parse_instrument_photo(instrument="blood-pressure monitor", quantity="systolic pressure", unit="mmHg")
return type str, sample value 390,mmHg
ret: 108,mmHg
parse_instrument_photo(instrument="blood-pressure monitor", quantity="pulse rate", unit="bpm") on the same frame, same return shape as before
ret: 58,bpm
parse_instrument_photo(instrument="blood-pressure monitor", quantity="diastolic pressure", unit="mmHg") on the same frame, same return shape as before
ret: 83,mmHg
